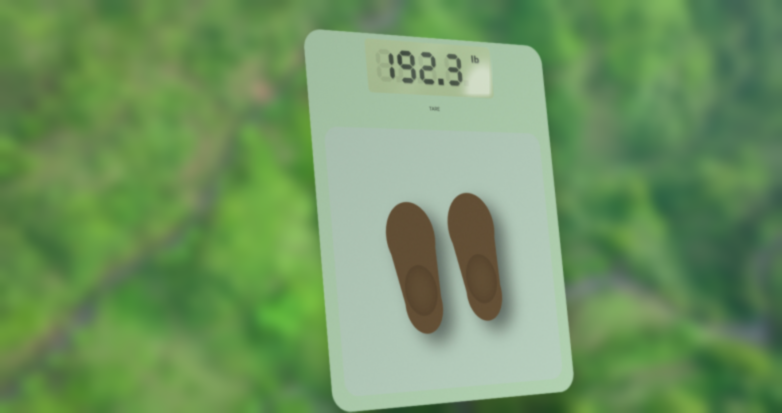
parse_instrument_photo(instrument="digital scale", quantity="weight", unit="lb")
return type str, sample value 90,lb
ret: 192.3,lb
